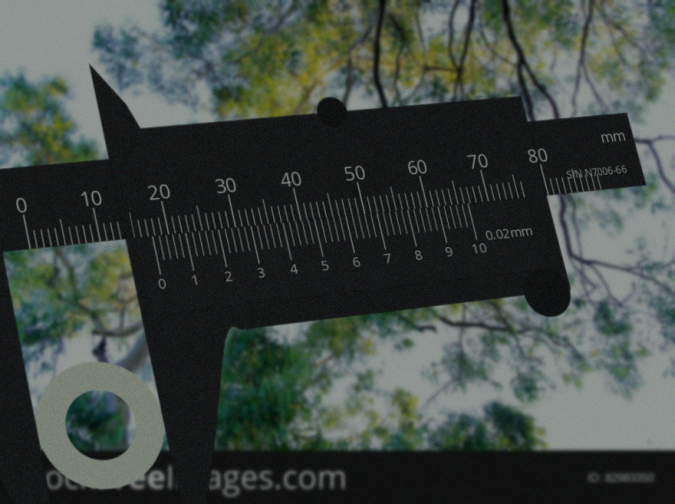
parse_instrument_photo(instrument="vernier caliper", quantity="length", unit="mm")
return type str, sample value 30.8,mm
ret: 17.6,mm
